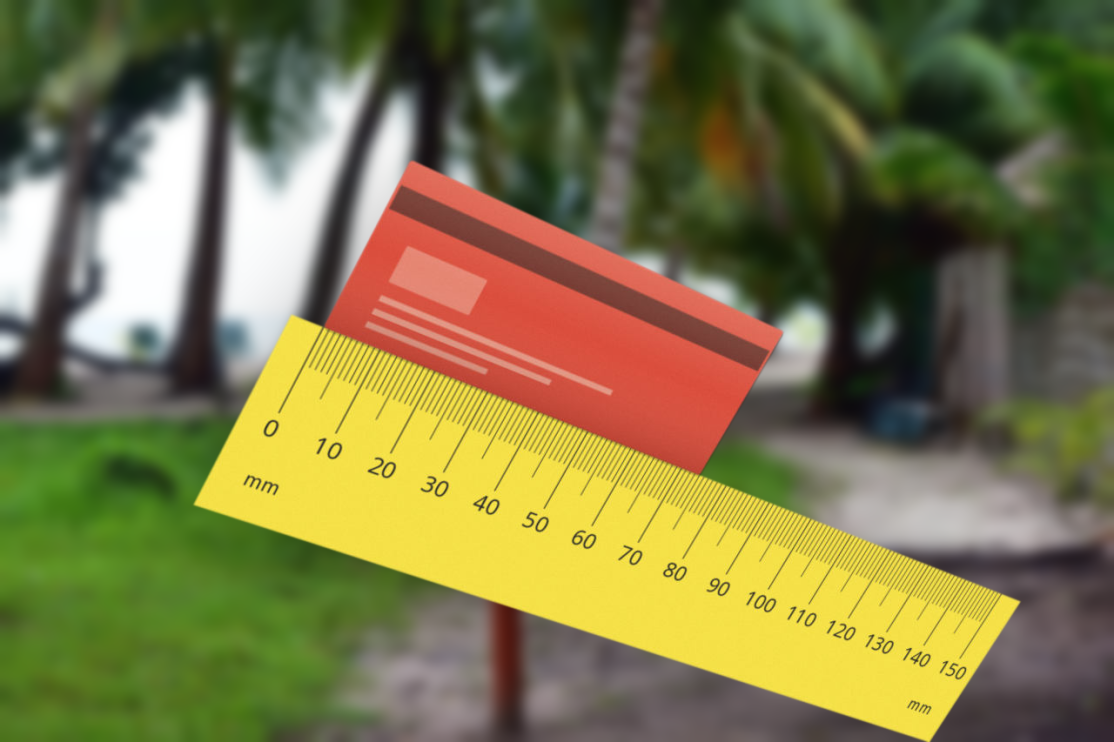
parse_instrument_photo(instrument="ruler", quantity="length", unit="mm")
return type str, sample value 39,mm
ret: 74,mm
